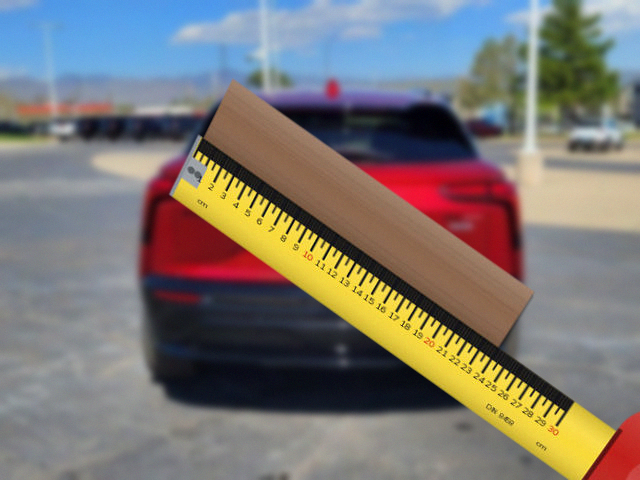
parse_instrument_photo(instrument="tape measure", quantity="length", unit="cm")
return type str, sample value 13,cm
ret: 24,cm
